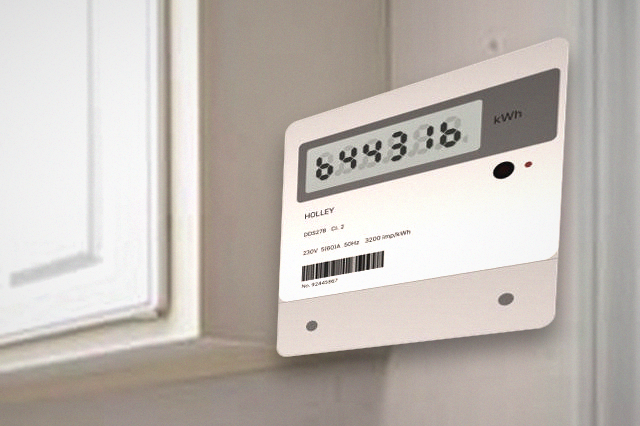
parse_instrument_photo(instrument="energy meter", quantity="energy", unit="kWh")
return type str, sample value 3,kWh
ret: 644316,kWh
